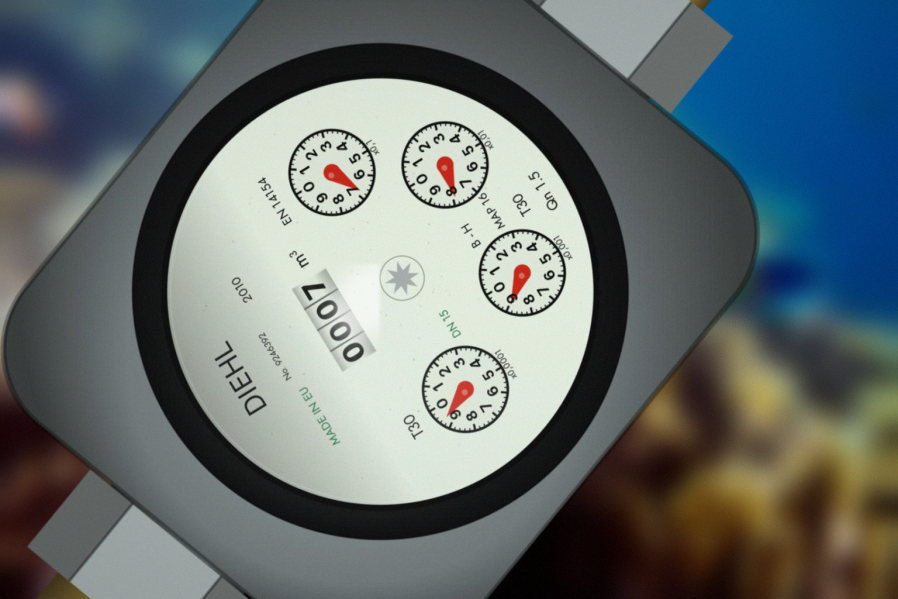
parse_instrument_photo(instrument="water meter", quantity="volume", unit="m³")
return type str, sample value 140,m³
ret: 7.6789,m³
